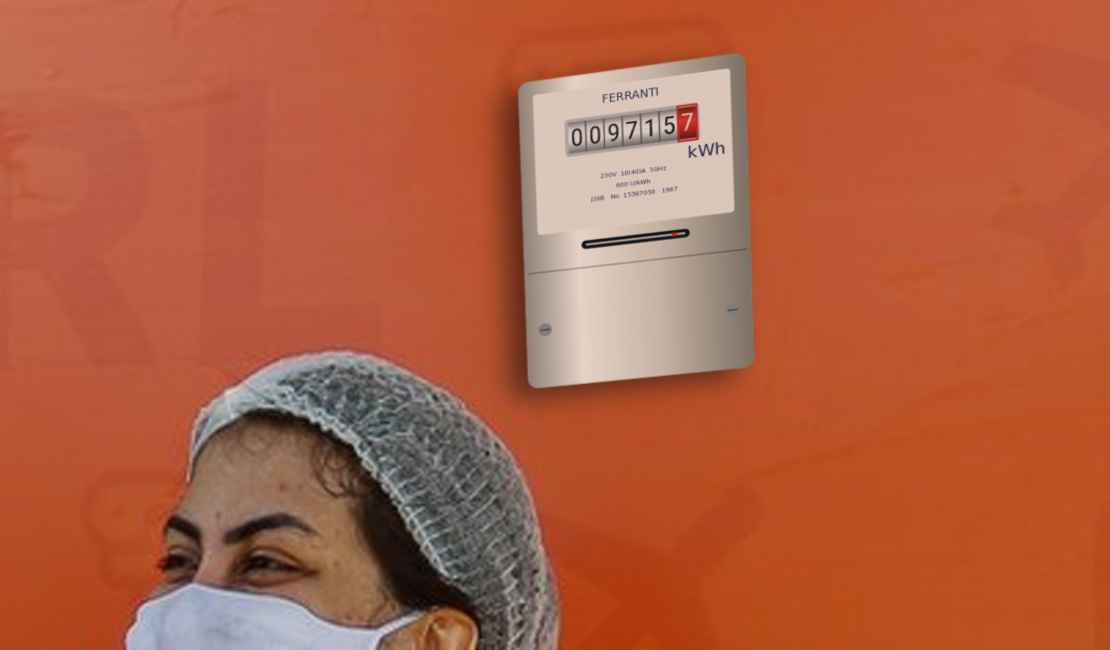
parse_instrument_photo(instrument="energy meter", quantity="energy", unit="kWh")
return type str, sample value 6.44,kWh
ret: 9715.7,kWh
